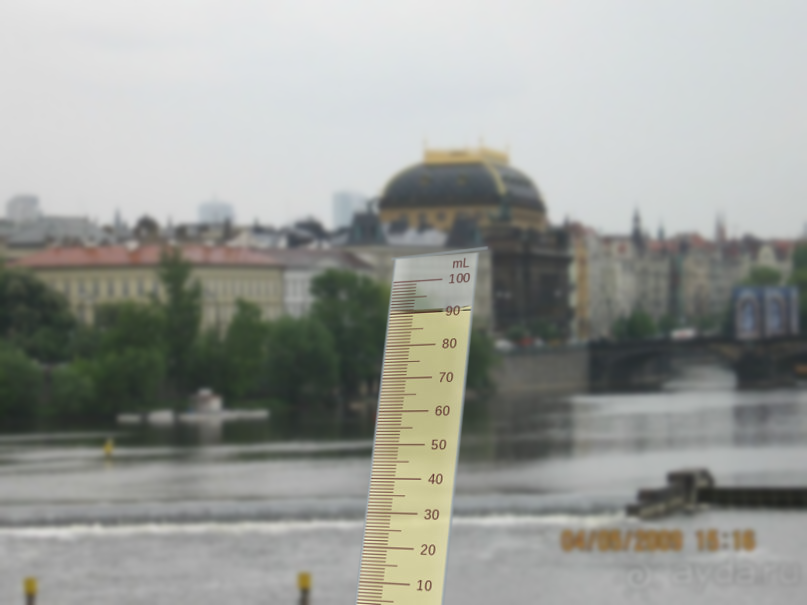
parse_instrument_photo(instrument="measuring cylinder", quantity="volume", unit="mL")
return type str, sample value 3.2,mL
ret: 90,mL
